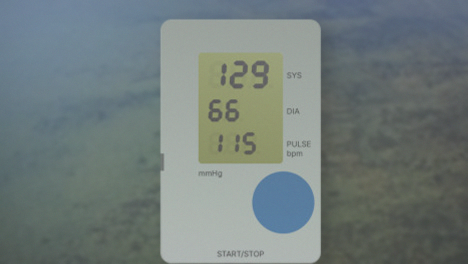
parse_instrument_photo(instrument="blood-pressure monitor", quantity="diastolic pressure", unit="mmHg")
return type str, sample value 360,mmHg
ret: 66,mmHg
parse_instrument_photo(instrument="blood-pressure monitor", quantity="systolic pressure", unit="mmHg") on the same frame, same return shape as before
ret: 129,mmHg
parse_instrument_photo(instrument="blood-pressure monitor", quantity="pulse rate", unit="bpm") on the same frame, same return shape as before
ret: 115,bpm
